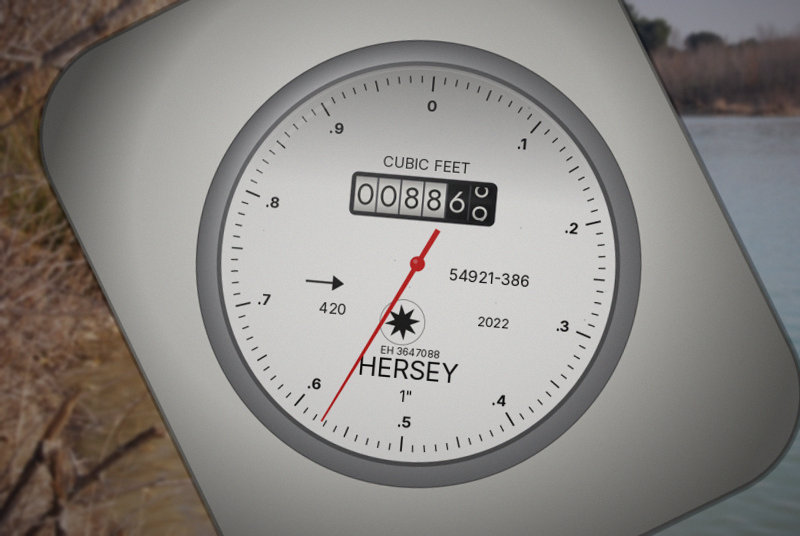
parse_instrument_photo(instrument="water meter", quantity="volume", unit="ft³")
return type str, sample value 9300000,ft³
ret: 8868.57,ft³
